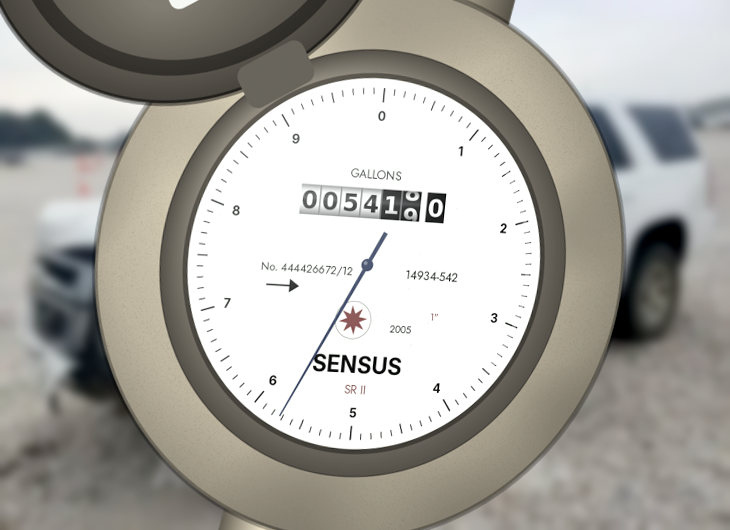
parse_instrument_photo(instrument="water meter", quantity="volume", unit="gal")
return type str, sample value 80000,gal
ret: 54185.7,gal
